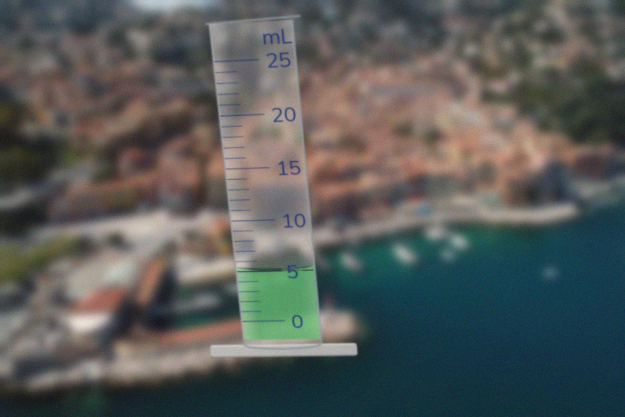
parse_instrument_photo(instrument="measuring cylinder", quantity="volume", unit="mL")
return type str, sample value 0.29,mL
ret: 5,mL
